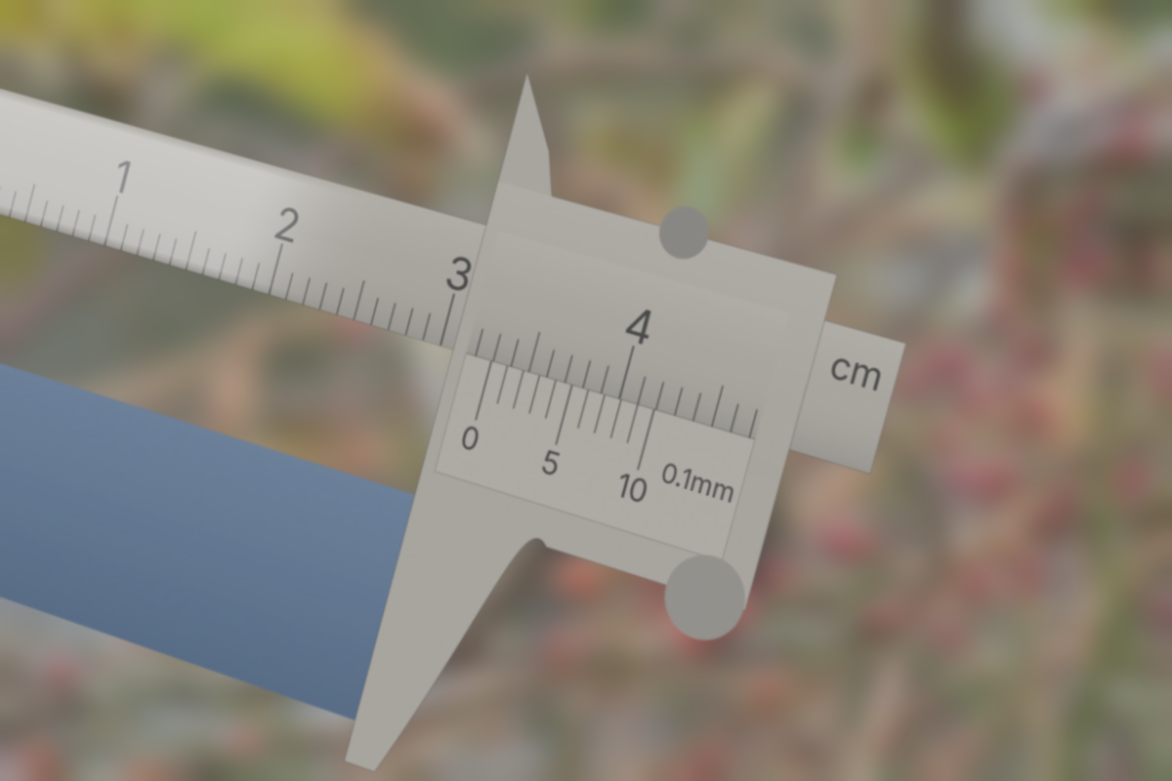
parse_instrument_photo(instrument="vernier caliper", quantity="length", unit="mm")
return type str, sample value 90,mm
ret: 32.9,mm
